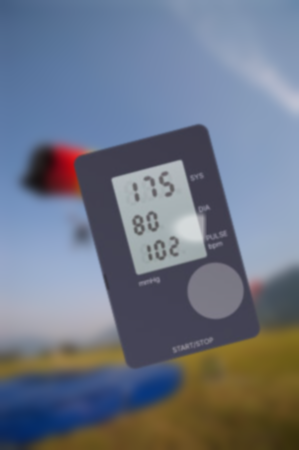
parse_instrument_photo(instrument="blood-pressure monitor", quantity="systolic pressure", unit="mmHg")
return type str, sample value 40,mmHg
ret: 175,mmHg
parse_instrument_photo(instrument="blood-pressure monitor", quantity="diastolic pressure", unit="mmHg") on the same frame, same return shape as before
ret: 80,mmHg
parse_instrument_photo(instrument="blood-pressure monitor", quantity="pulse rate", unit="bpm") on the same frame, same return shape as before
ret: 102,bpm
